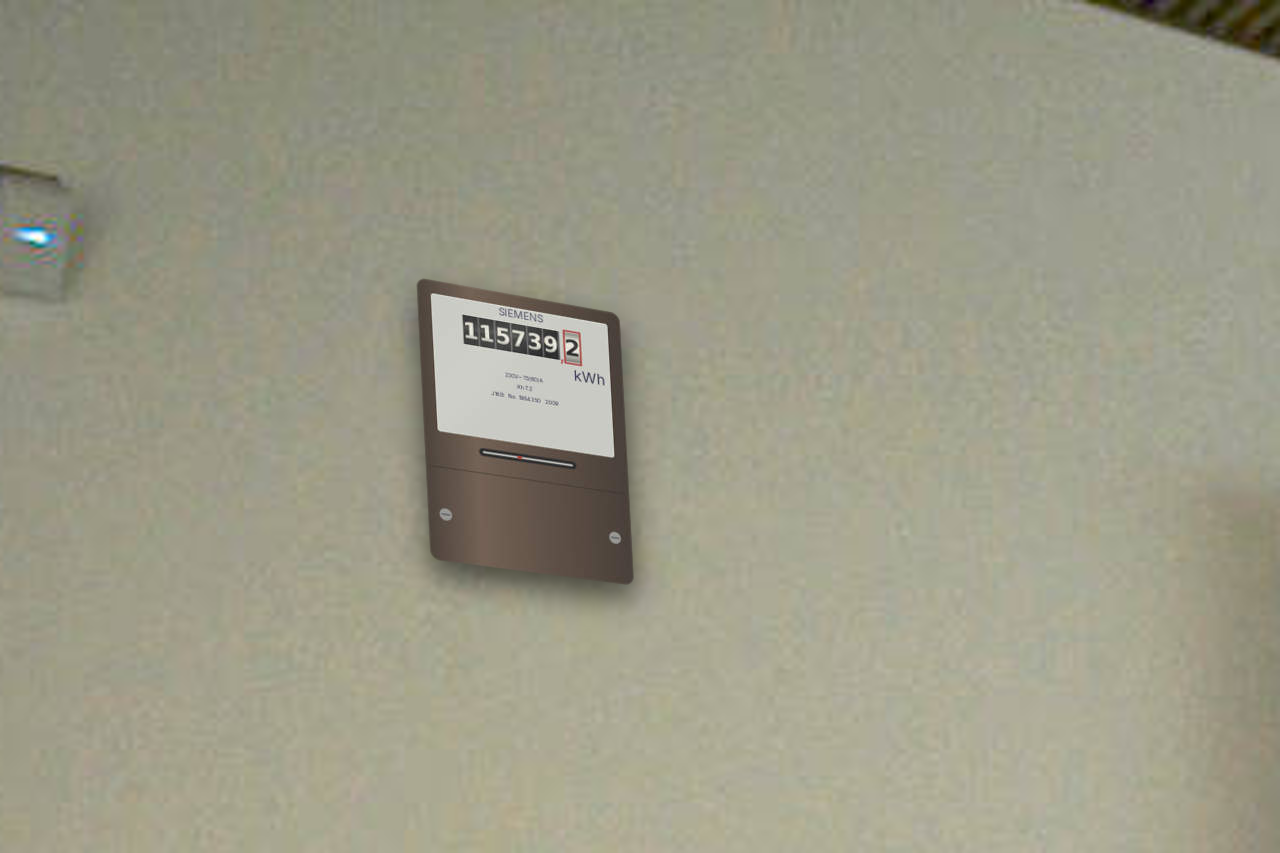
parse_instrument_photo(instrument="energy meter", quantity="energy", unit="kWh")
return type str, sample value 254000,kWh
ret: 115739.2,kWh
